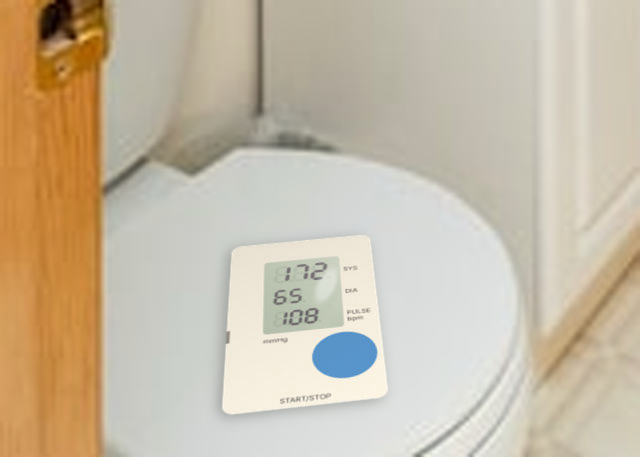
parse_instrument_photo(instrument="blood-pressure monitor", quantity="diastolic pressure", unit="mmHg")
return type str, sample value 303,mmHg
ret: 65,mmHg
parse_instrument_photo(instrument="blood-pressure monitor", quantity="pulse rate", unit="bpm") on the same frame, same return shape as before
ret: 108,bpm
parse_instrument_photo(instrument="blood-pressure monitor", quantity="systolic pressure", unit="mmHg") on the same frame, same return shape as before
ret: 172,mmHg
